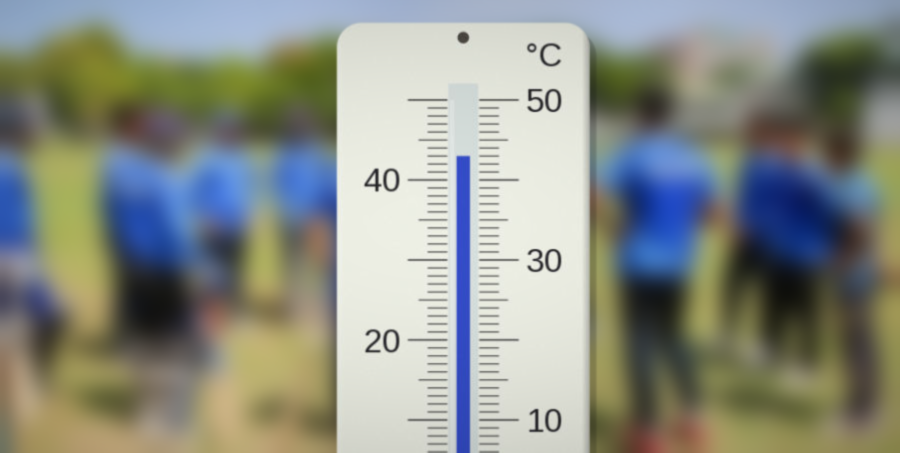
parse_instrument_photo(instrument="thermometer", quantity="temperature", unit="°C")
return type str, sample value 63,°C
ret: 43,°C
